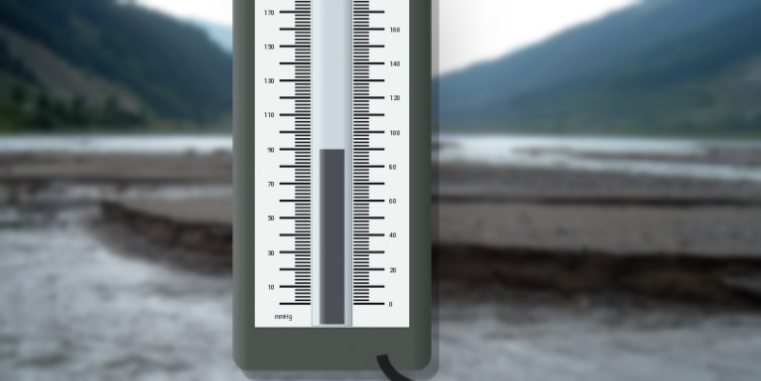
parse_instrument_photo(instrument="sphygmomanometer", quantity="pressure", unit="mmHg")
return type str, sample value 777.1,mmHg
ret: 90,mmHg
